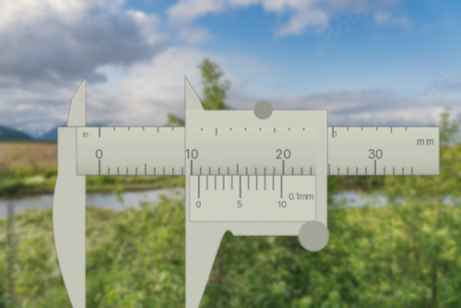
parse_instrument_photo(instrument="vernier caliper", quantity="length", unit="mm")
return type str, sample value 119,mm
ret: 10.8,mm
